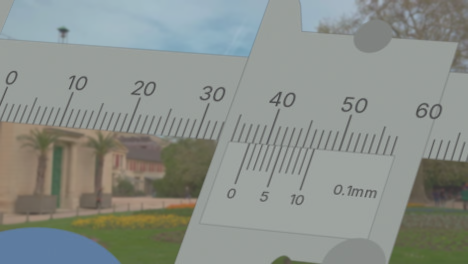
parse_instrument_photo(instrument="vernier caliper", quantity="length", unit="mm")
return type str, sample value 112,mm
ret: 37.6,mm
